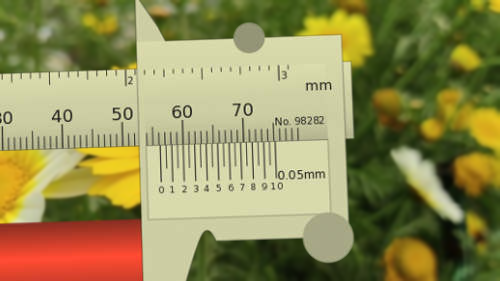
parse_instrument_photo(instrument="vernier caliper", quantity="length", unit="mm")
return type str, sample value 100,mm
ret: 56.2,mm
